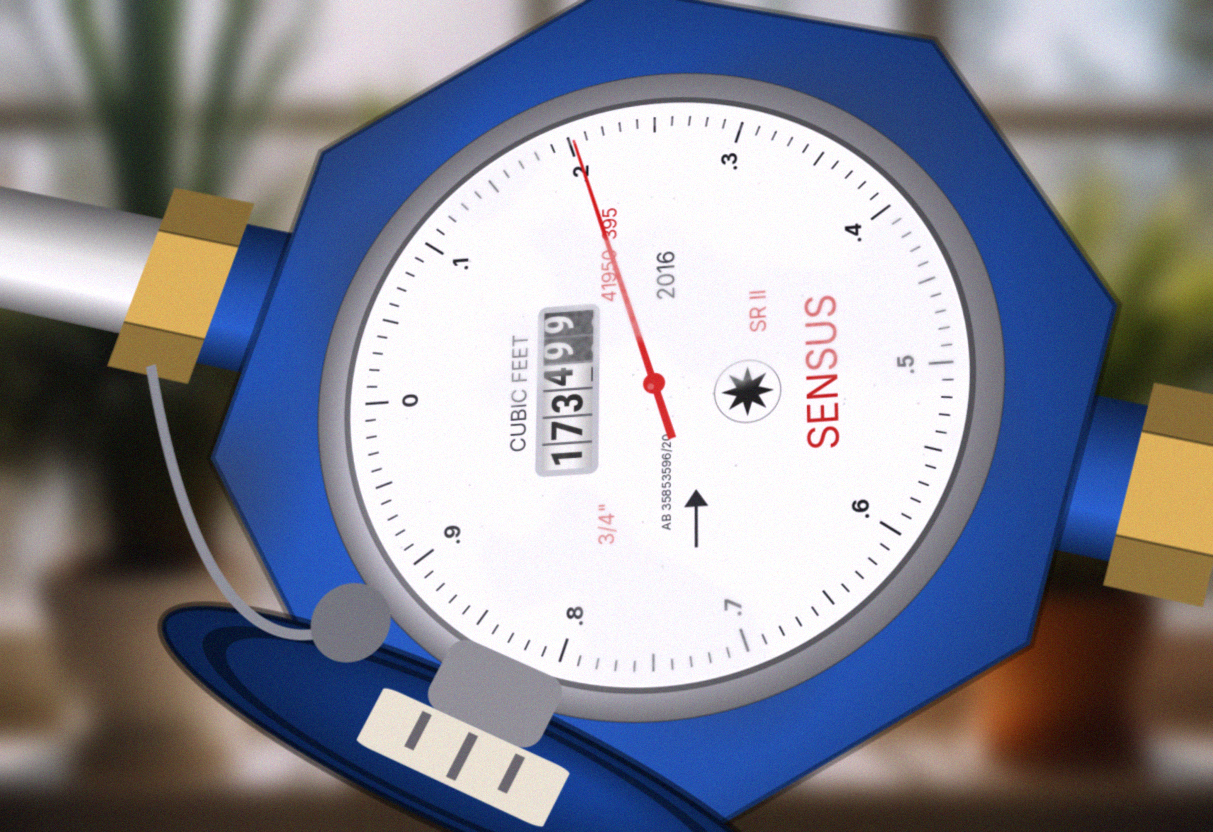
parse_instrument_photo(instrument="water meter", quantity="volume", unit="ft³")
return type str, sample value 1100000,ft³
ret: 173499.20,ft³
